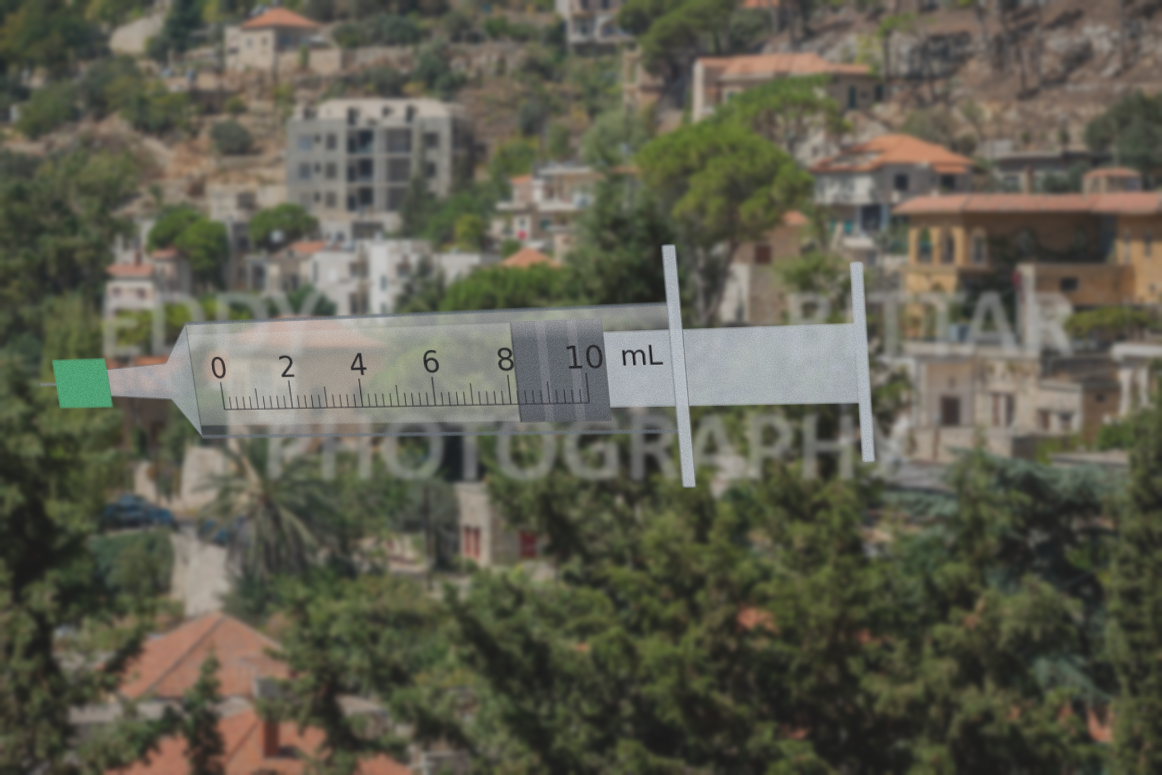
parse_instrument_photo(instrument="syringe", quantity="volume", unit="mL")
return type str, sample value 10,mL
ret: 8.2,mL
